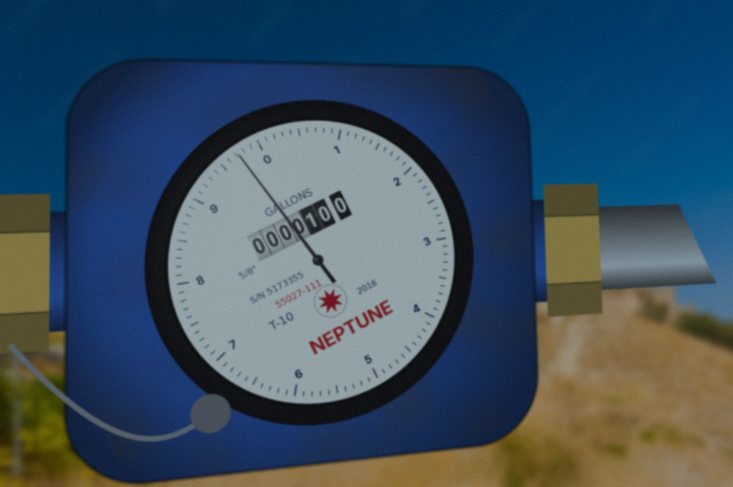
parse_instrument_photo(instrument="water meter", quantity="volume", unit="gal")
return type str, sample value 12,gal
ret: 99.7,gal
